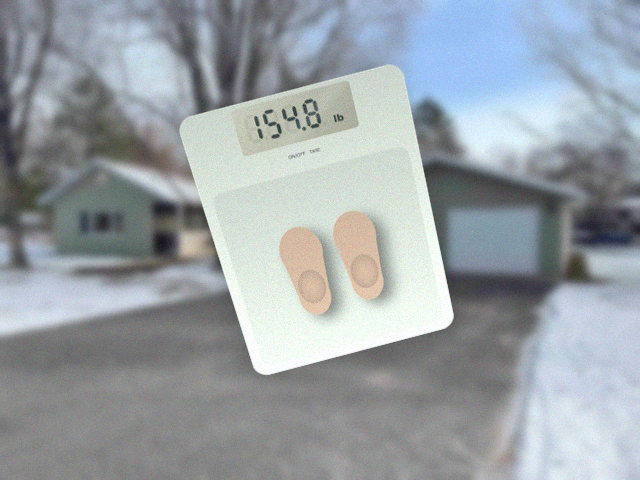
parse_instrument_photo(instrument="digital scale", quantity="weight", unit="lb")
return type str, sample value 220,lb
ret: 154.8,lb
